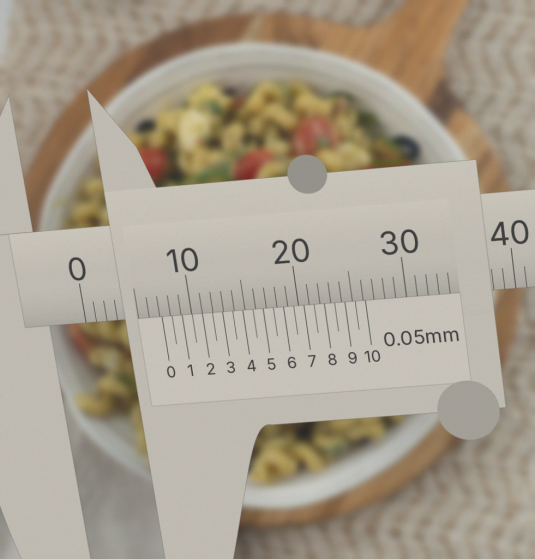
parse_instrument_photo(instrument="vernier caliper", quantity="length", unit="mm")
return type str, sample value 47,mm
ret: 7.2,mm
